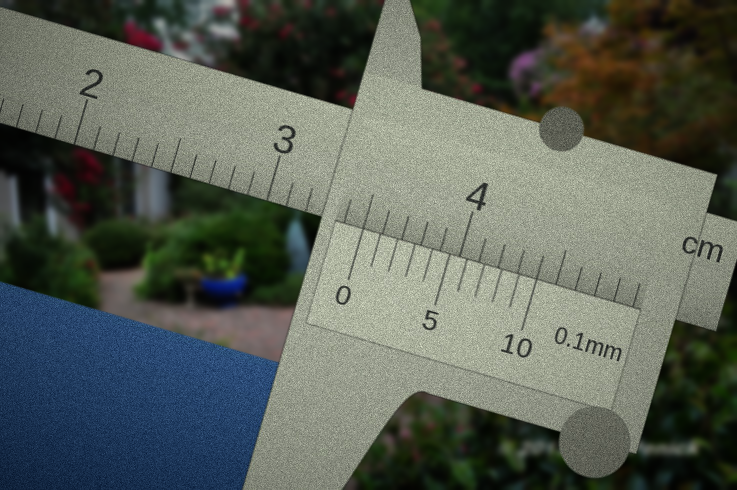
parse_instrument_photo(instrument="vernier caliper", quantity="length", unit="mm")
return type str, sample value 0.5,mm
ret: 35.0,mm
